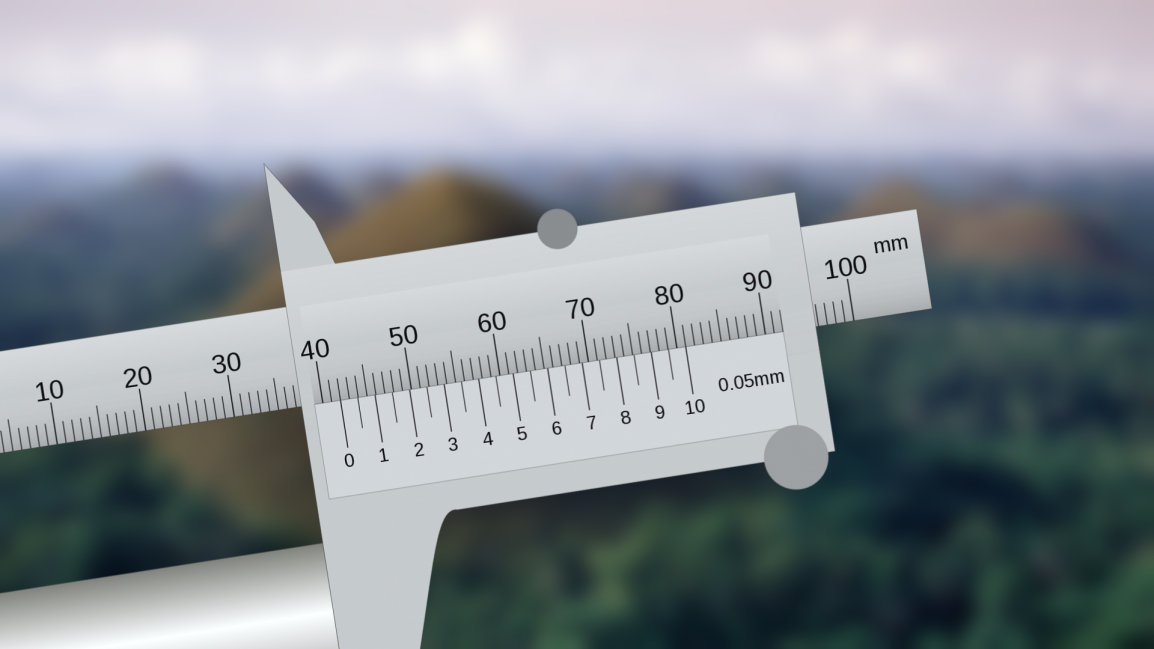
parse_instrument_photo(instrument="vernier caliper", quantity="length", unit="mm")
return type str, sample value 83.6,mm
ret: 42.0,mm
